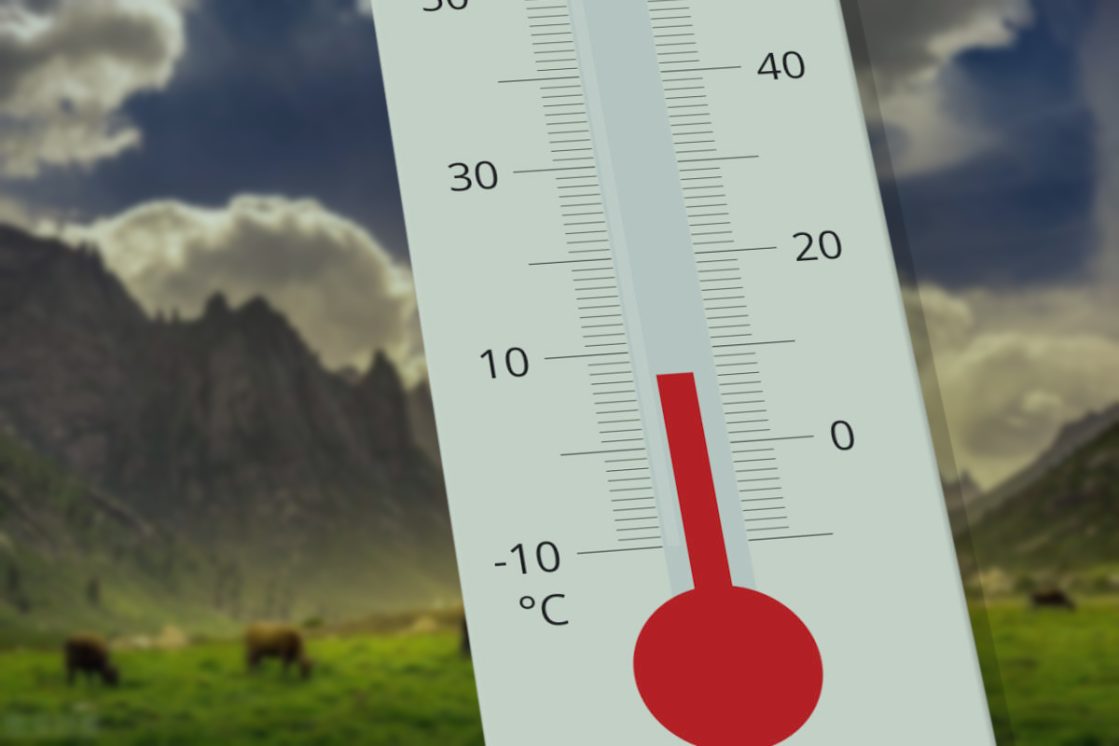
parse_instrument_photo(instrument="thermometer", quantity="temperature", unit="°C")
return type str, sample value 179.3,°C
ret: 7.5,°C
